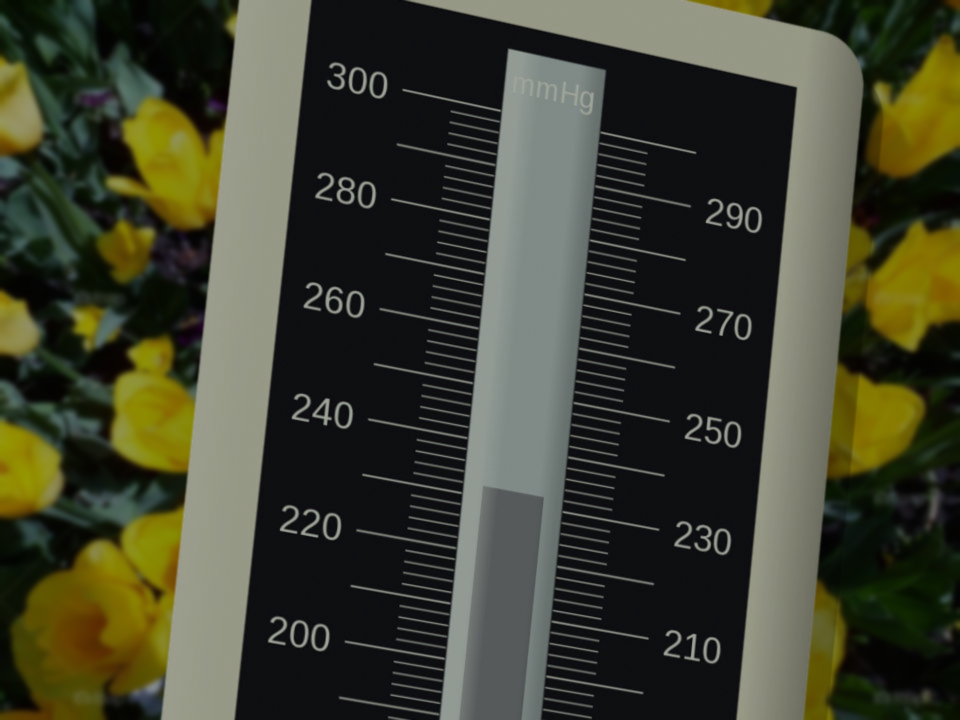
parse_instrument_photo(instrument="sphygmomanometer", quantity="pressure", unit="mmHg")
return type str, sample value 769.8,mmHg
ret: 232,mmHg
